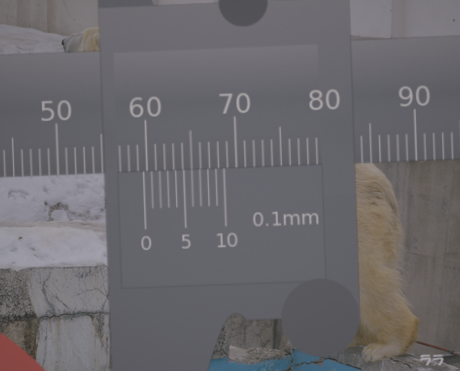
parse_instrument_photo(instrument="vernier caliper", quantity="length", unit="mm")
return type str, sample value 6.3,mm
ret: 59.6,mm
